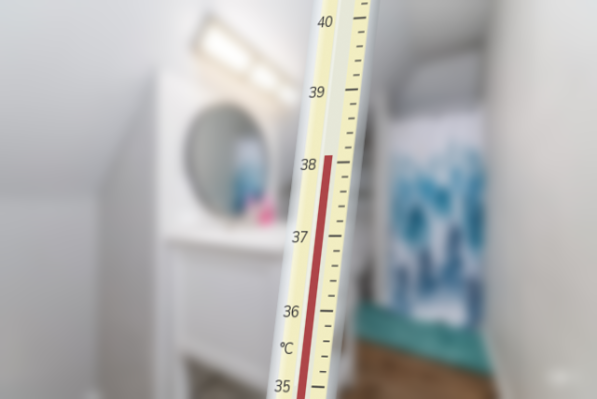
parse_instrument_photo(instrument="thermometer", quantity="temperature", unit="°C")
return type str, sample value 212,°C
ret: 38.1,°C
